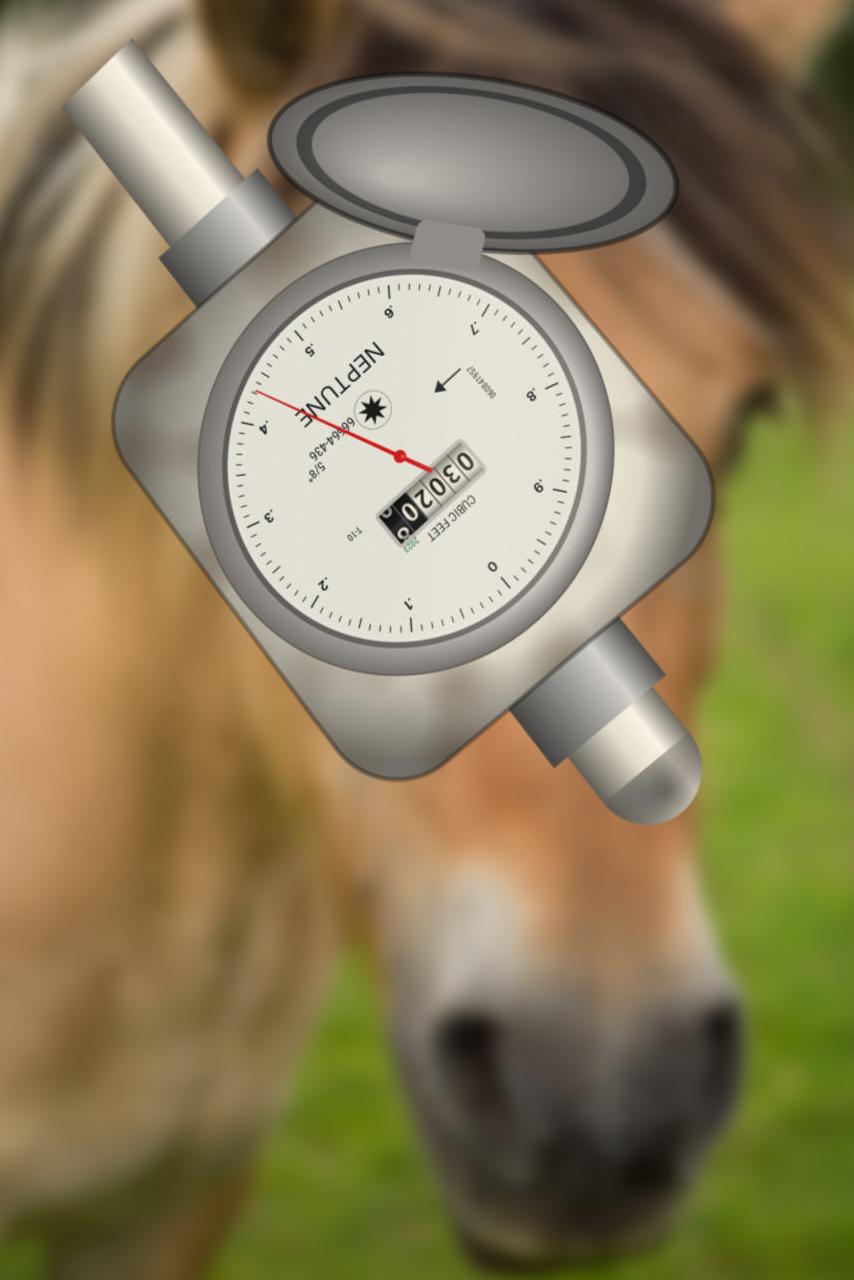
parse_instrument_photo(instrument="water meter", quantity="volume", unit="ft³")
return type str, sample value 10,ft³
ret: 30208.43,ft³
